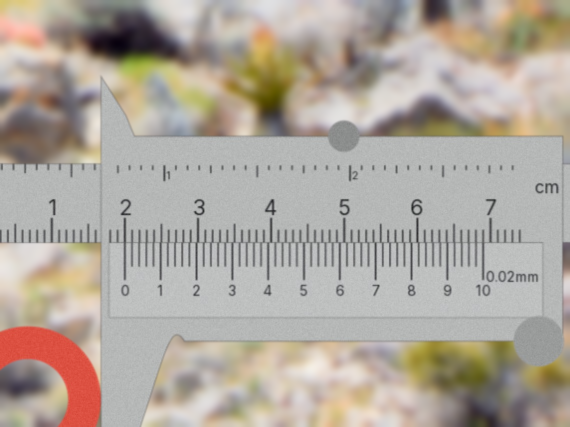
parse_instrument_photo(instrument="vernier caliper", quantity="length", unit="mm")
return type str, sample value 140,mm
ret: 20.0,mm
